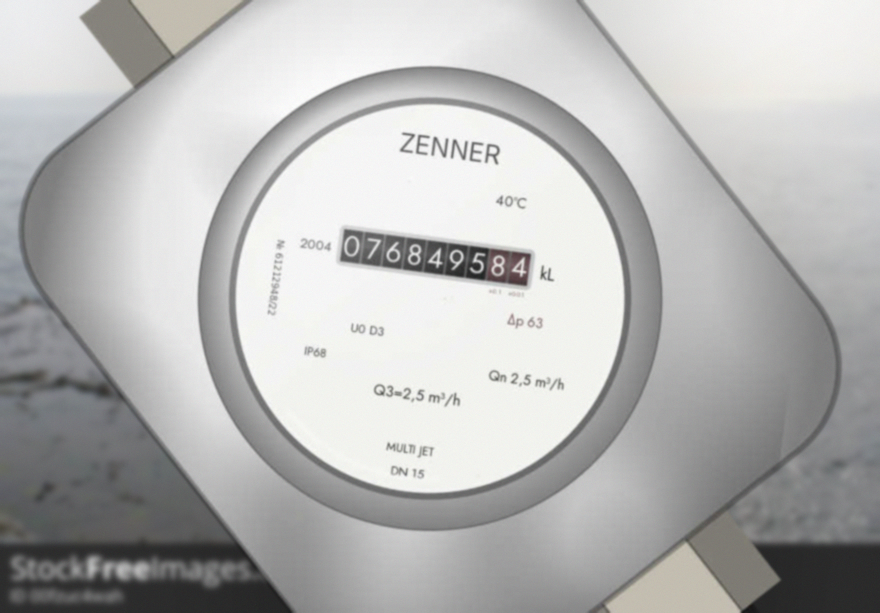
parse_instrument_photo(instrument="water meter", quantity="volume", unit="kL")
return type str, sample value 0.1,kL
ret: 768495.84,kL
